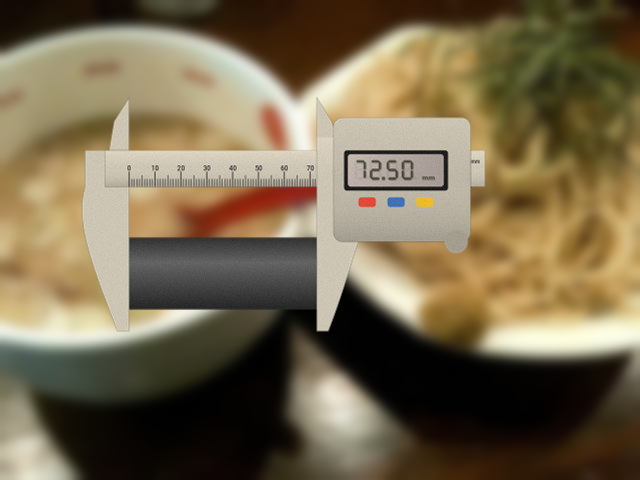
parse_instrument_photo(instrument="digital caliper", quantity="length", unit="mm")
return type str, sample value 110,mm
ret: 72.50,mm
